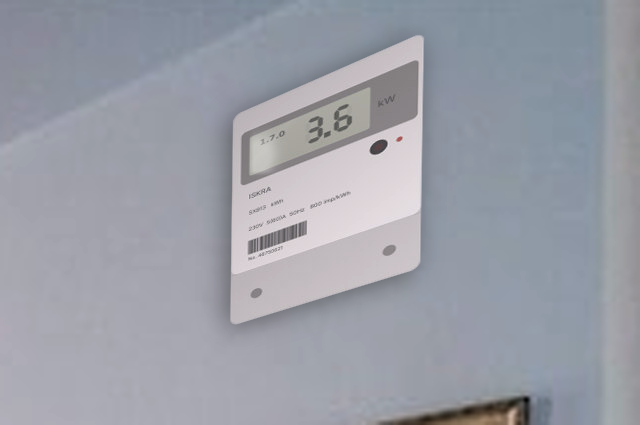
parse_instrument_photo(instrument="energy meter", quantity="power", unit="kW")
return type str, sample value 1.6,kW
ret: 3.6,kW
